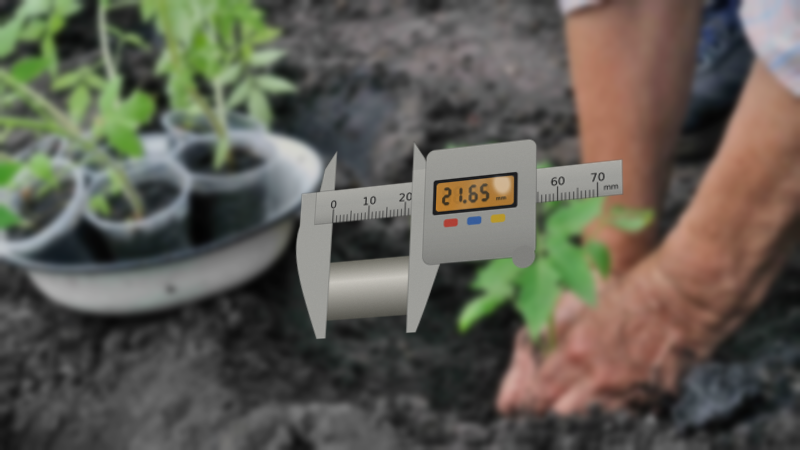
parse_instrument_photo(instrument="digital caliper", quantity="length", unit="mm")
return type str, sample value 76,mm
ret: 21.65,mm
